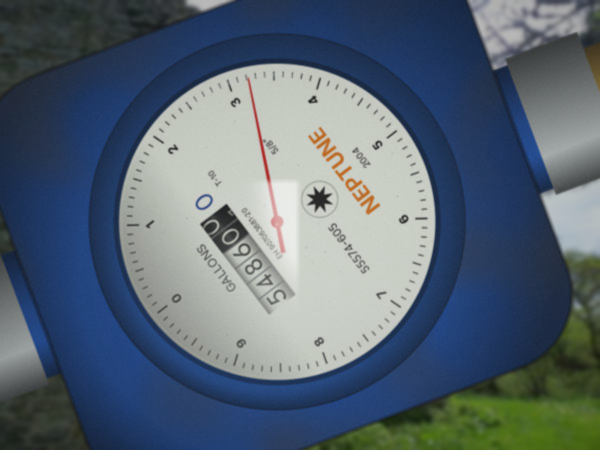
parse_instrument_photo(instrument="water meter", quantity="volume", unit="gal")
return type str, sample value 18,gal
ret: 5486003.2,gal
